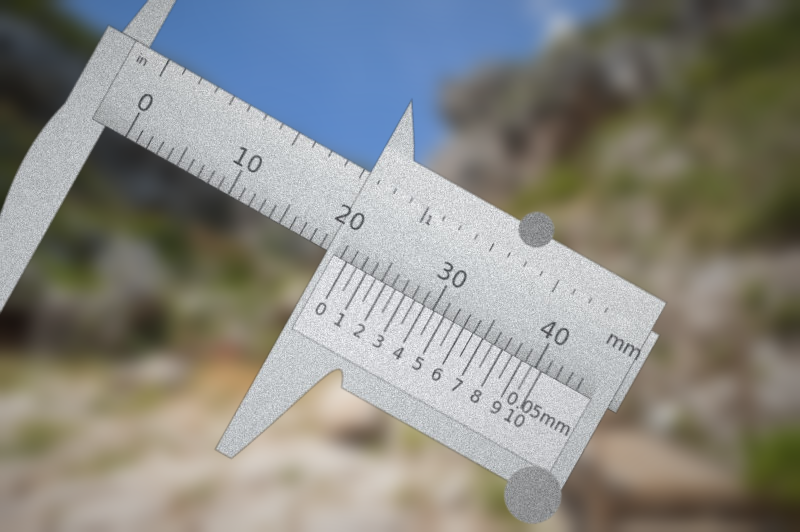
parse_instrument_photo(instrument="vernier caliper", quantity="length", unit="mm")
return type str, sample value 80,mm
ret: 21.6,mm
